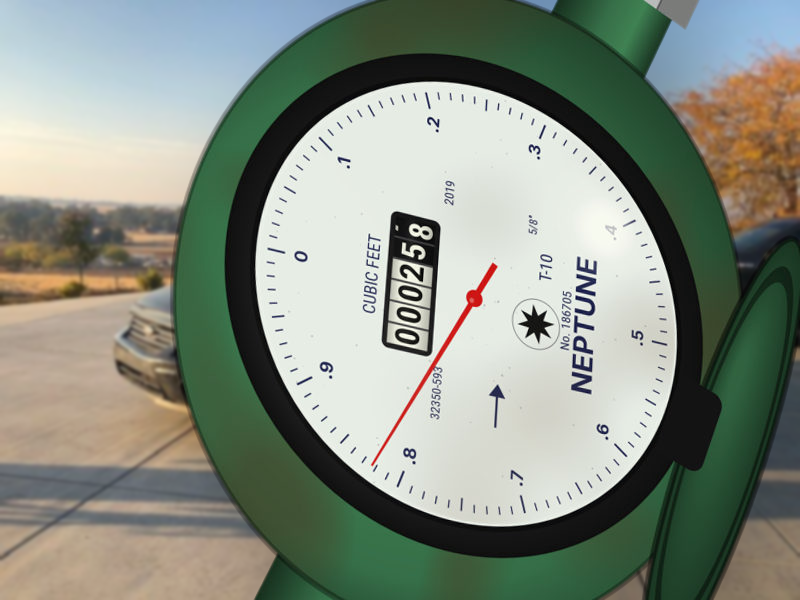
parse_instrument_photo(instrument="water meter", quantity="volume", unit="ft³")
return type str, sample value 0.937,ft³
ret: 257.82,ft³
